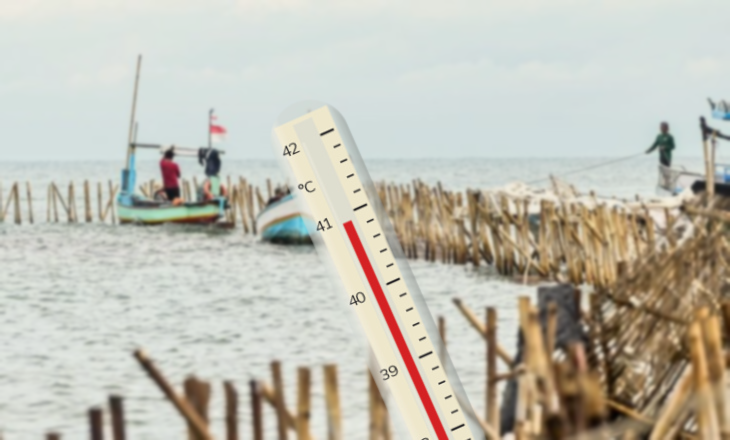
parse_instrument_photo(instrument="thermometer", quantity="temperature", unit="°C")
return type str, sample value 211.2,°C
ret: 40.9,°C
